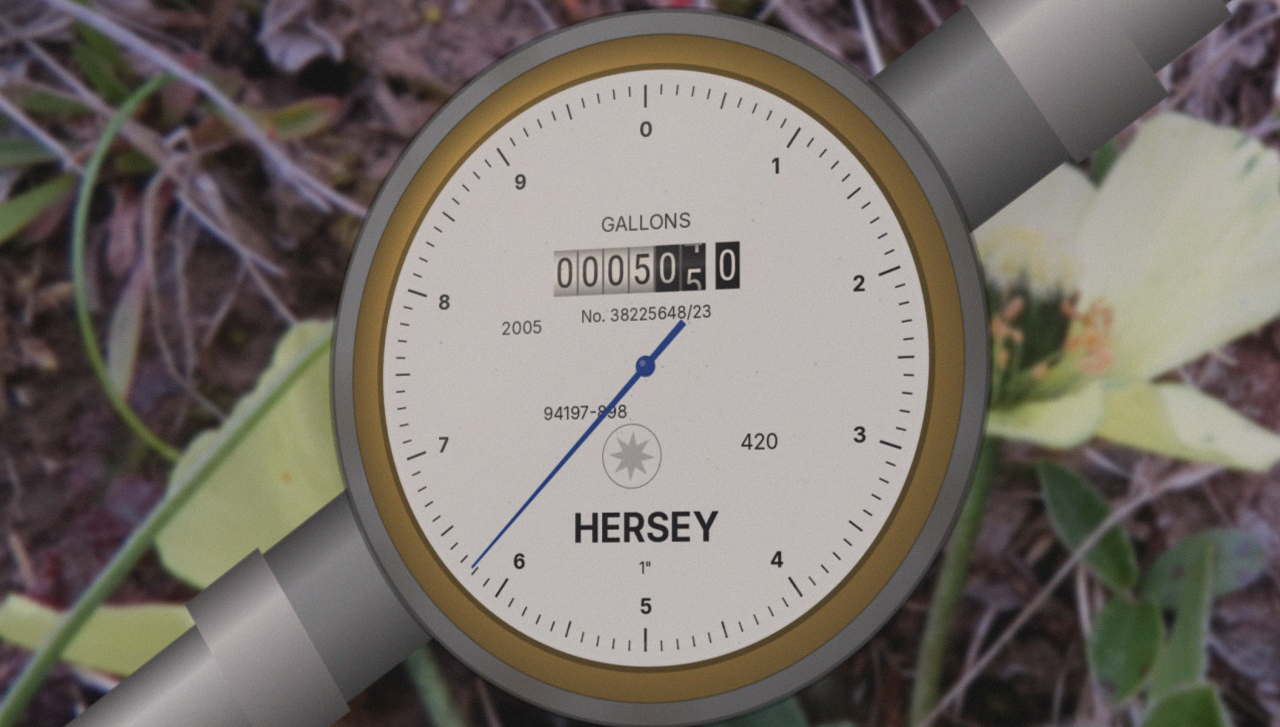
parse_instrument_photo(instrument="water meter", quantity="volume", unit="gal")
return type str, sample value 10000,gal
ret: 5046.2,gal
